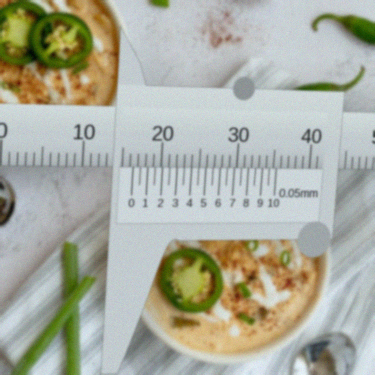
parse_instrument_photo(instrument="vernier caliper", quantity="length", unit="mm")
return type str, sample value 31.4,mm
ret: 16.4,mm
